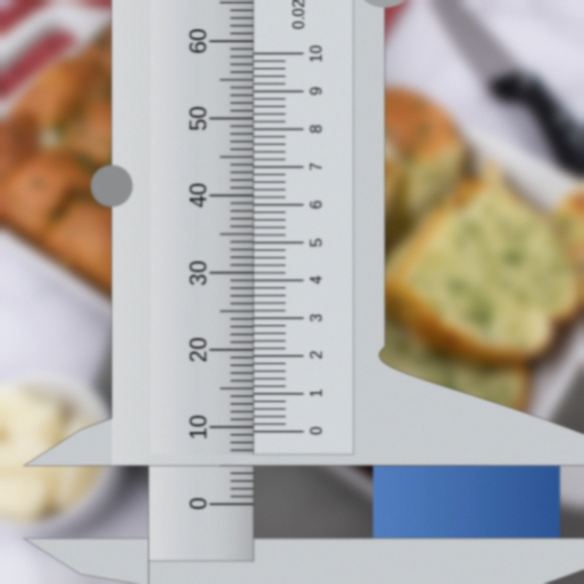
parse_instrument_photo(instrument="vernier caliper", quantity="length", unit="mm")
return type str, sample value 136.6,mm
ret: 9.4,mm
